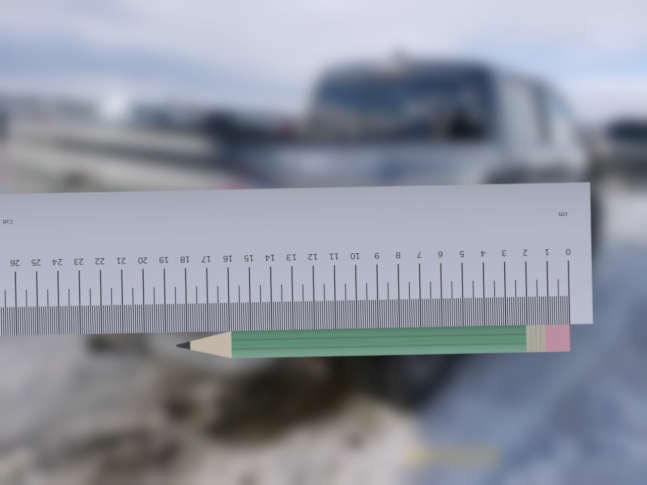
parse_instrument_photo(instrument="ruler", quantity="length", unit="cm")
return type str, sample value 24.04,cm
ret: 18.5,cm
